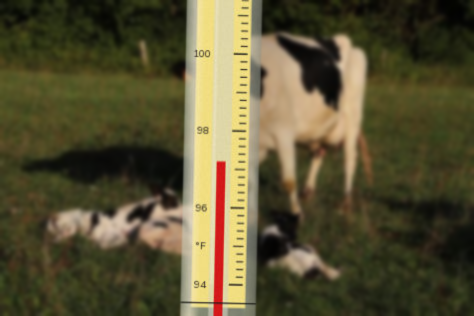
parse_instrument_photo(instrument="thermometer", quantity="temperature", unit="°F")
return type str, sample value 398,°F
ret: 97.2,°F
